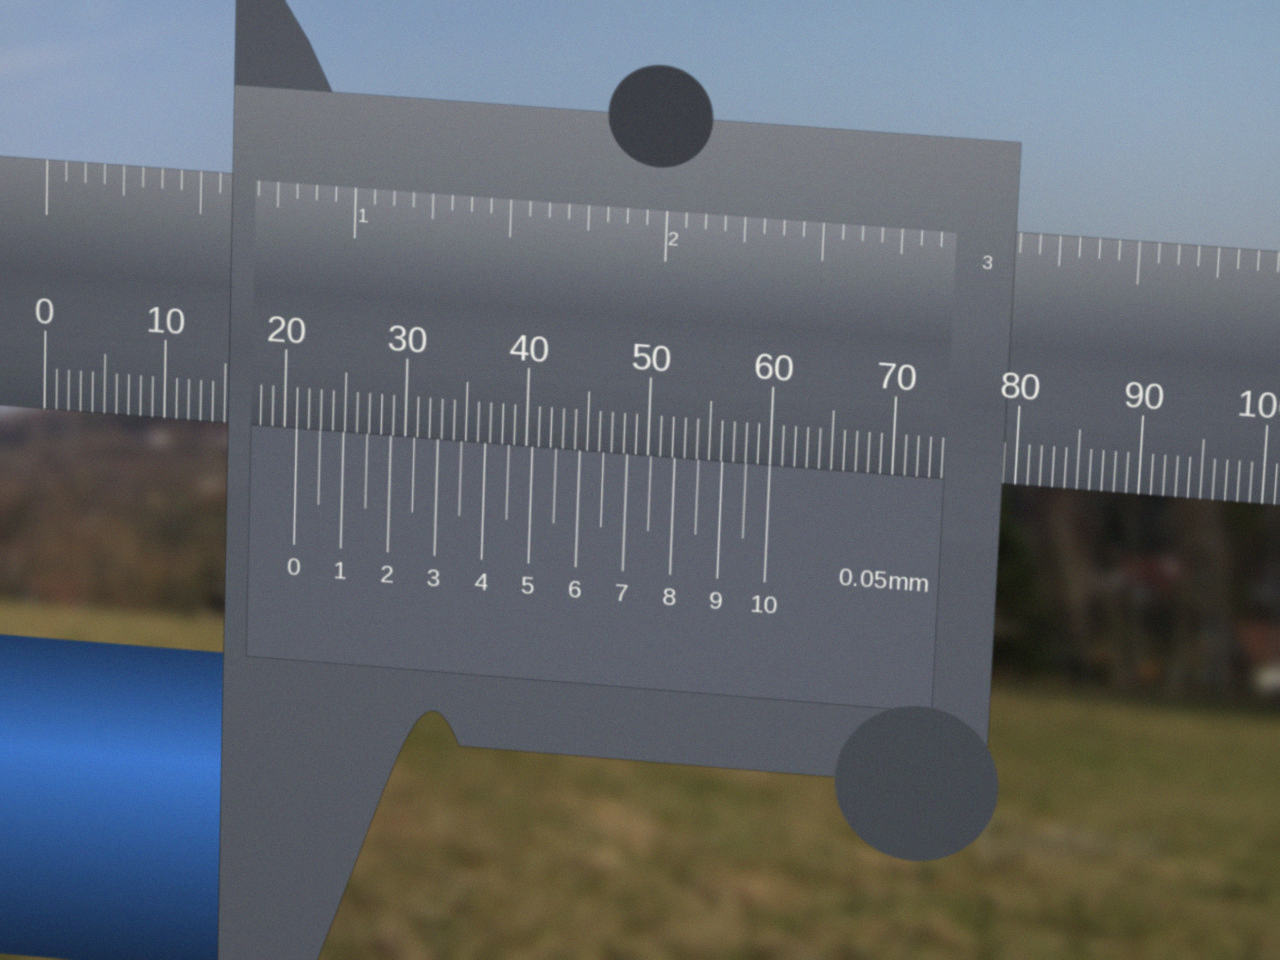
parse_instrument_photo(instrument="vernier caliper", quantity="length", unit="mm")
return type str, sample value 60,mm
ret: 21.0,mm
